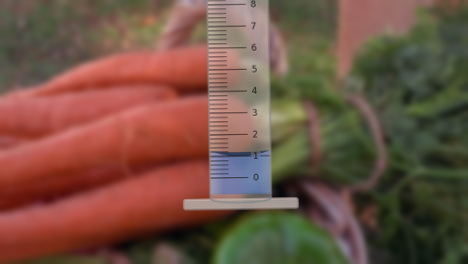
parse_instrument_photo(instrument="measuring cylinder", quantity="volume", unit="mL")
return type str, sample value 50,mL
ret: 1,mL
